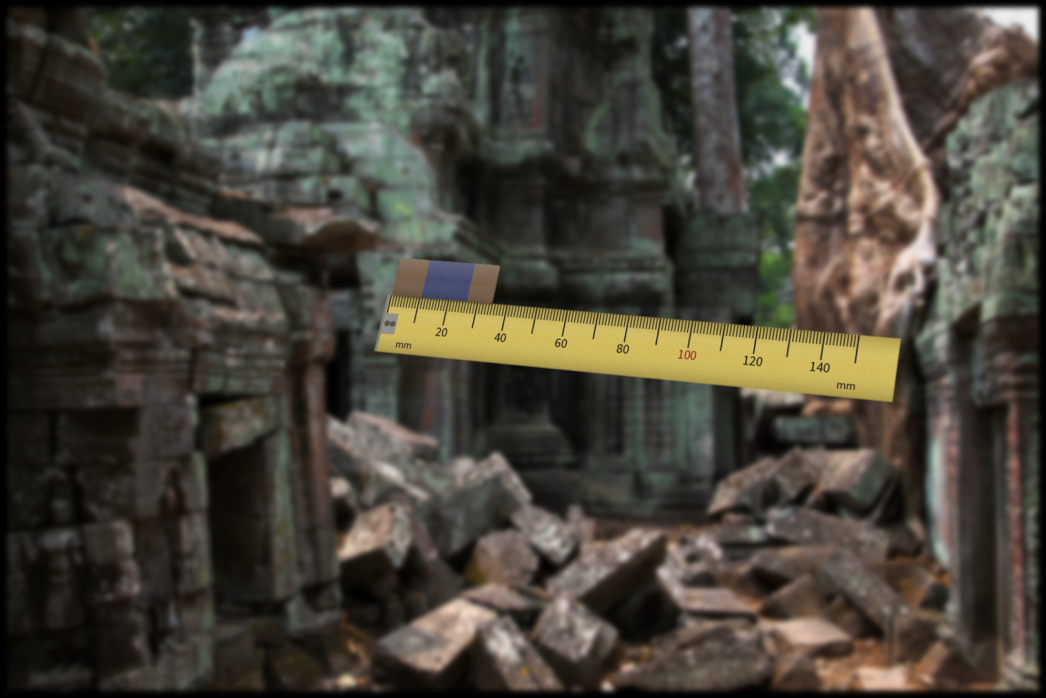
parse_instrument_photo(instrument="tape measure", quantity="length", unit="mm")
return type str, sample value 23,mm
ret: 35,mm
